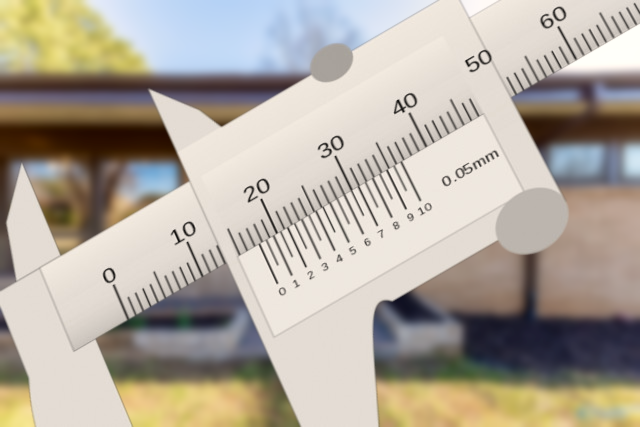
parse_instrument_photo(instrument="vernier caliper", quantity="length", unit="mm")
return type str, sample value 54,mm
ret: 17.6,mm
